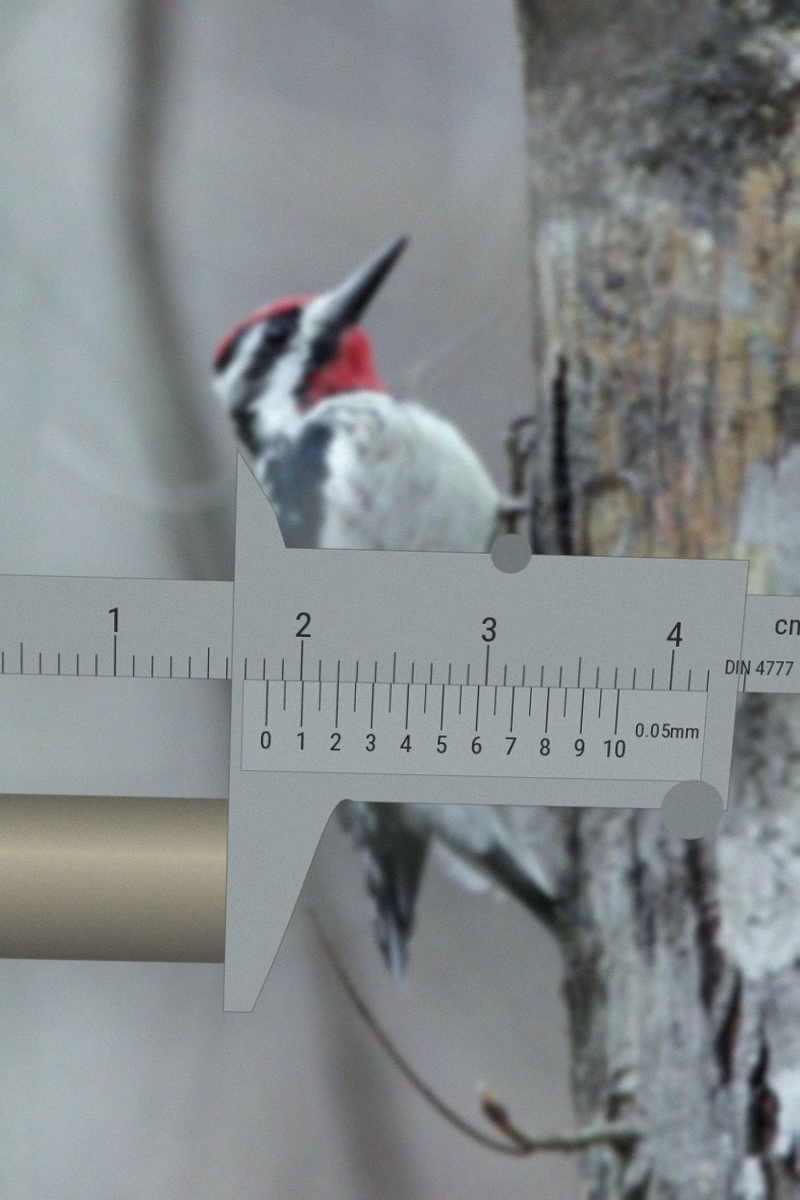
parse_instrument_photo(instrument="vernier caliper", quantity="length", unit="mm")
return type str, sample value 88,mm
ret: 18.2,mm
